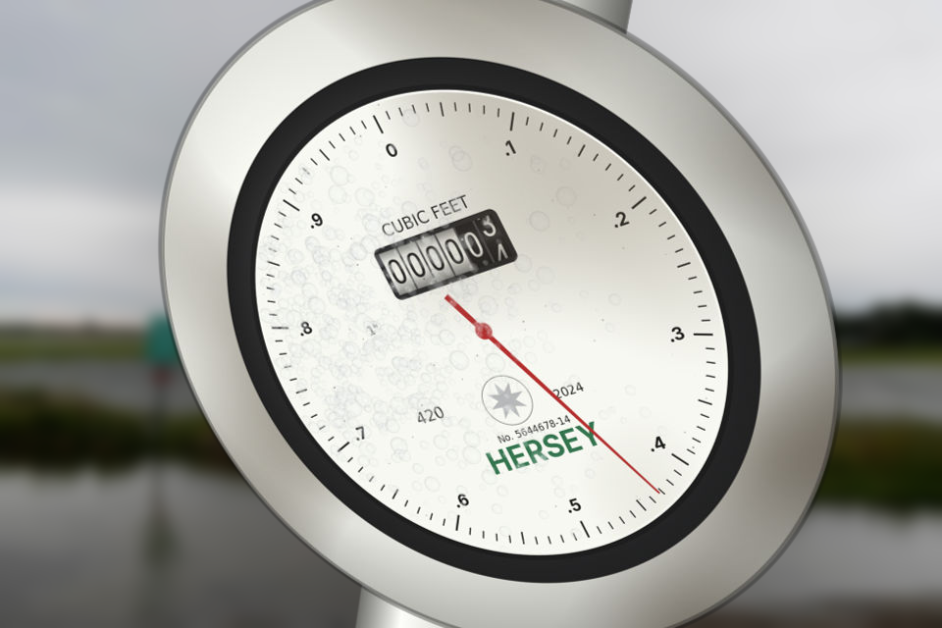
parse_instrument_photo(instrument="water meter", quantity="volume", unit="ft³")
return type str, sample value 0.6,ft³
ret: 3.43,ft³
